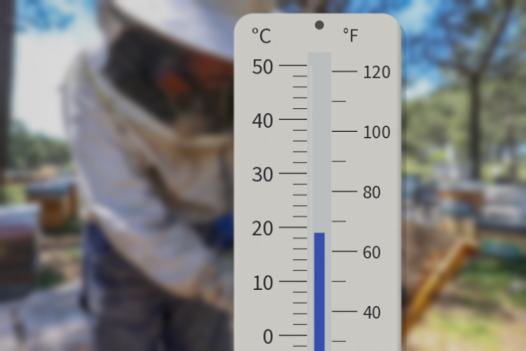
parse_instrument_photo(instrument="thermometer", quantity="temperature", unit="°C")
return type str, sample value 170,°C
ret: 19,°C
